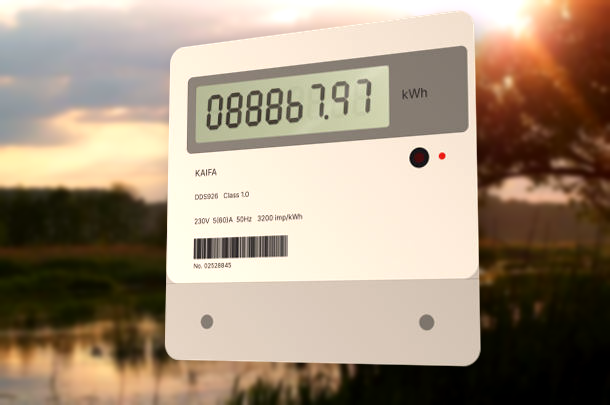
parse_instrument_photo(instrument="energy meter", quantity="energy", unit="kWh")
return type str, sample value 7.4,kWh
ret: 88867.97,kWh
